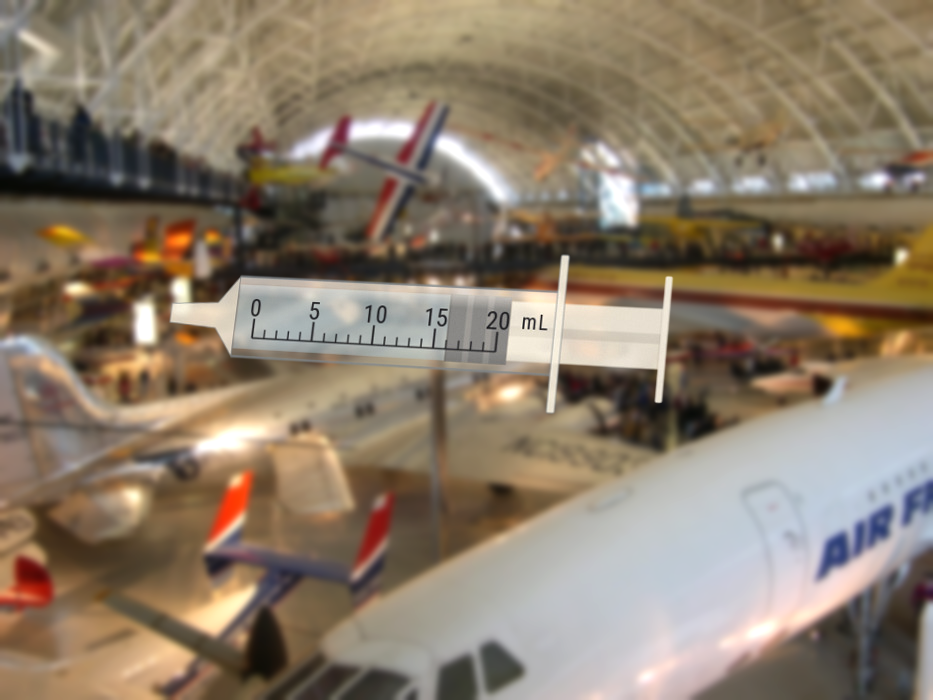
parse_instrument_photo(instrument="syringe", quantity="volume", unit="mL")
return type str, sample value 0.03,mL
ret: 16,mL
